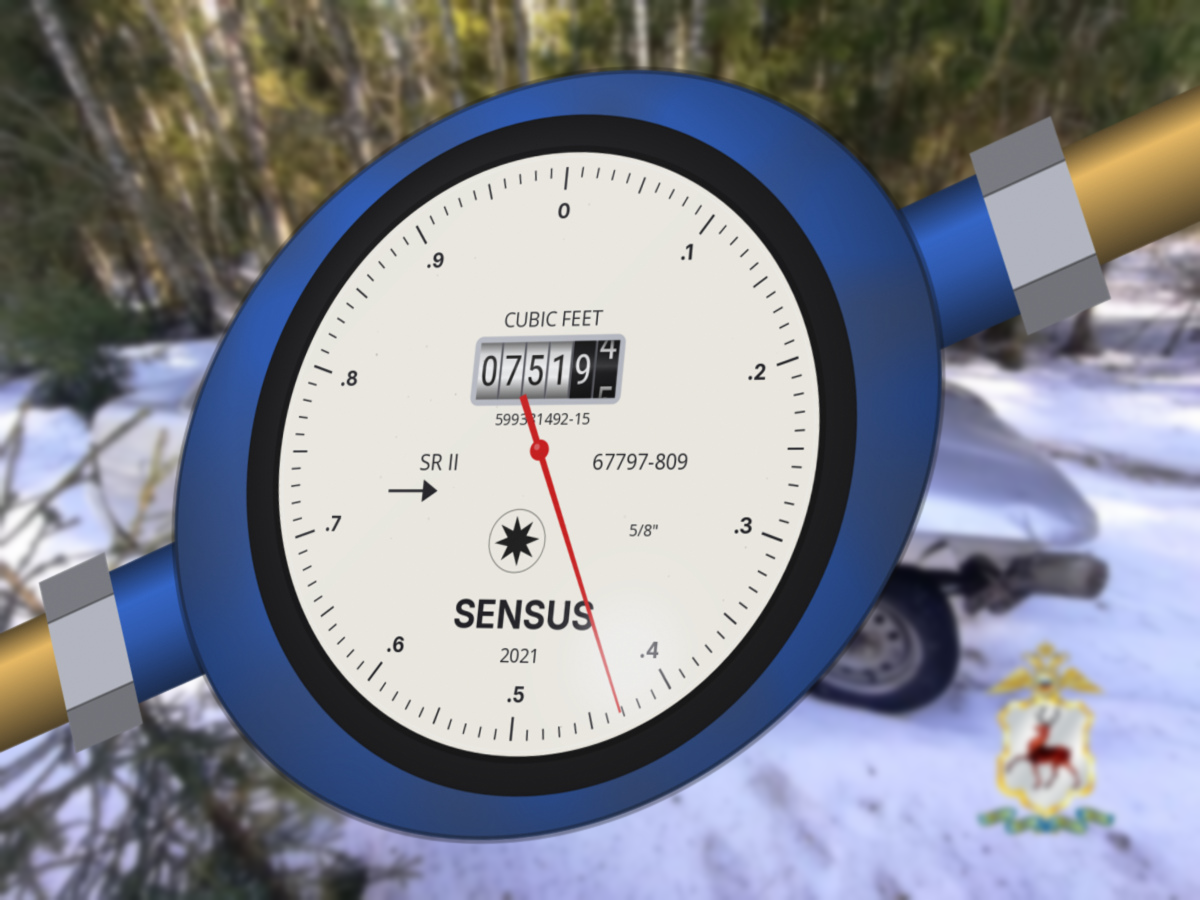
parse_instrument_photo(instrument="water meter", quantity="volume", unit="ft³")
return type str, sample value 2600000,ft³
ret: 75194.43,ft³
